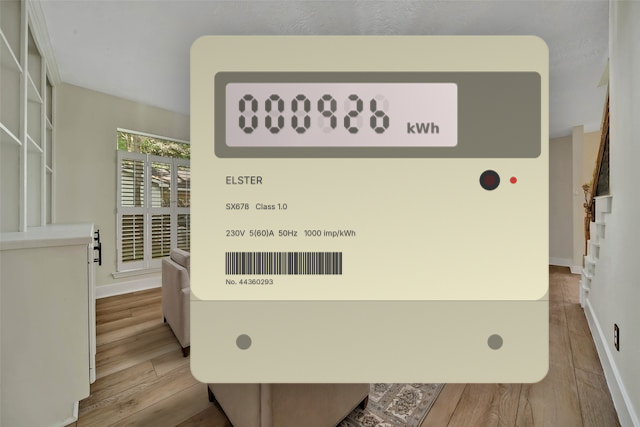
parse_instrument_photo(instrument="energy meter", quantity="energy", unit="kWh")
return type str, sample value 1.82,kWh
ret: 926,kWh
